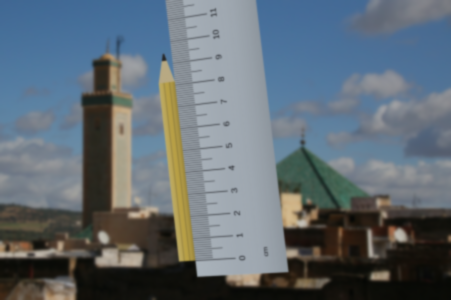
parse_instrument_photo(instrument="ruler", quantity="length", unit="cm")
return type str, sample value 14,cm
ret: 9.5,cm
